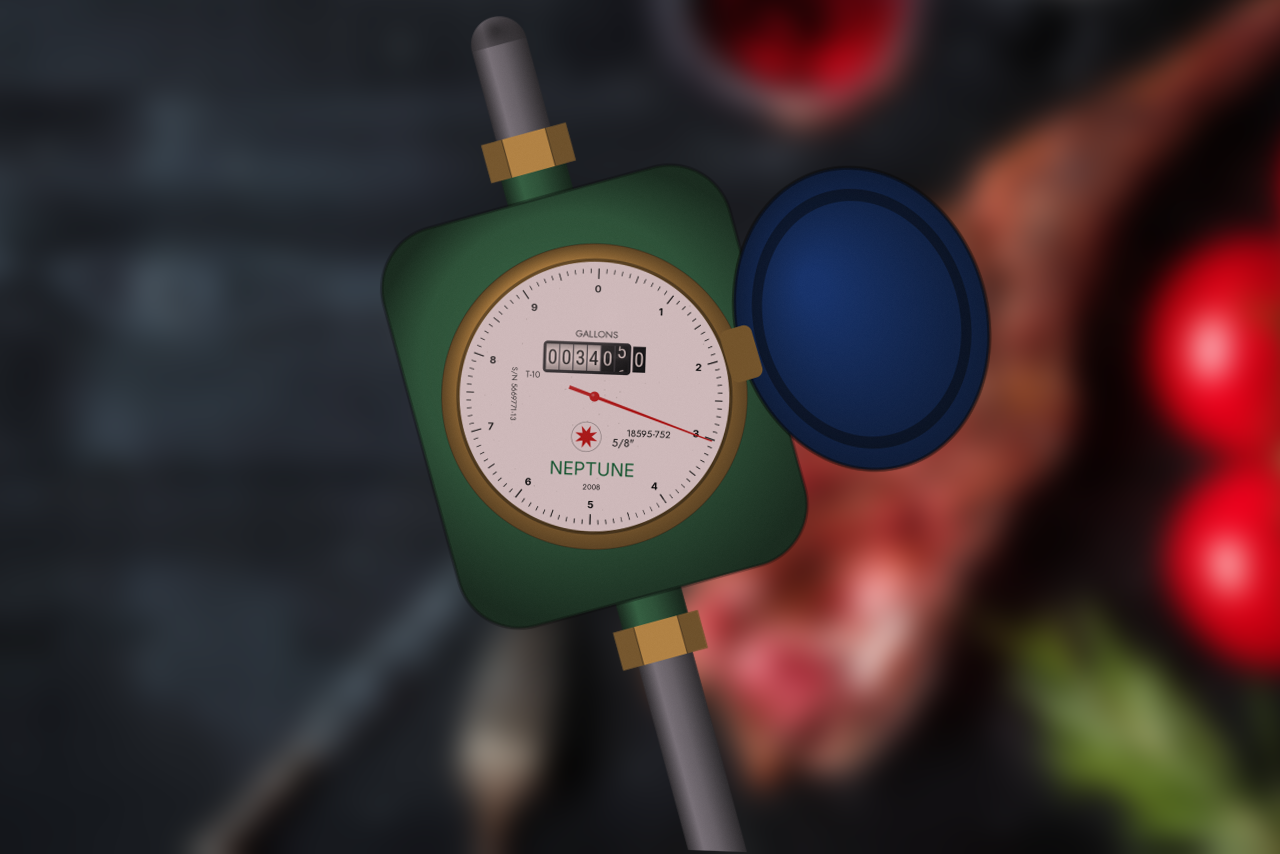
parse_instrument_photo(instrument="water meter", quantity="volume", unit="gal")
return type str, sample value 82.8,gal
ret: 34053.0,gal
